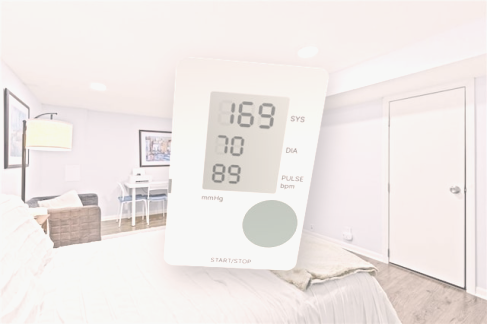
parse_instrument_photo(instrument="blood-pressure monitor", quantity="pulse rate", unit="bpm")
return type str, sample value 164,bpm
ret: 89,bpm
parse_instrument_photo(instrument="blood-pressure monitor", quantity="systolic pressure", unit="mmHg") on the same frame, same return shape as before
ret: 169,mmHg
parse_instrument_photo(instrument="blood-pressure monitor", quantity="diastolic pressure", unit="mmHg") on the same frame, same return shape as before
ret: 70,mmHg
